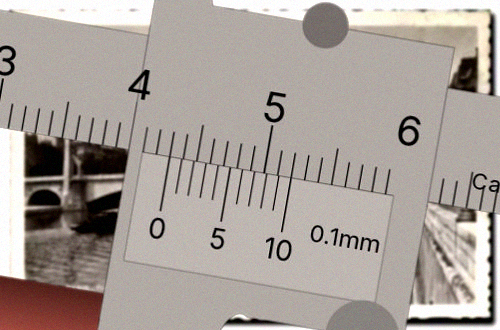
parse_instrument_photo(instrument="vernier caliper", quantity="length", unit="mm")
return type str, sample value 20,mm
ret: 43.0,mm
